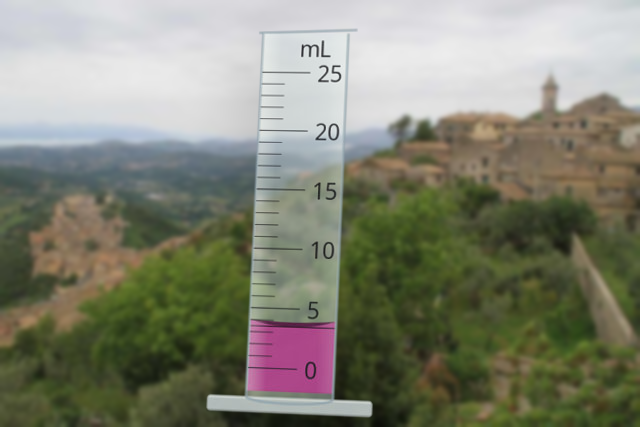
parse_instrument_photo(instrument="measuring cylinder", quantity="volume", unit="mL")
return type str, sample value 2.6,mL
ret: 3.5,mL
